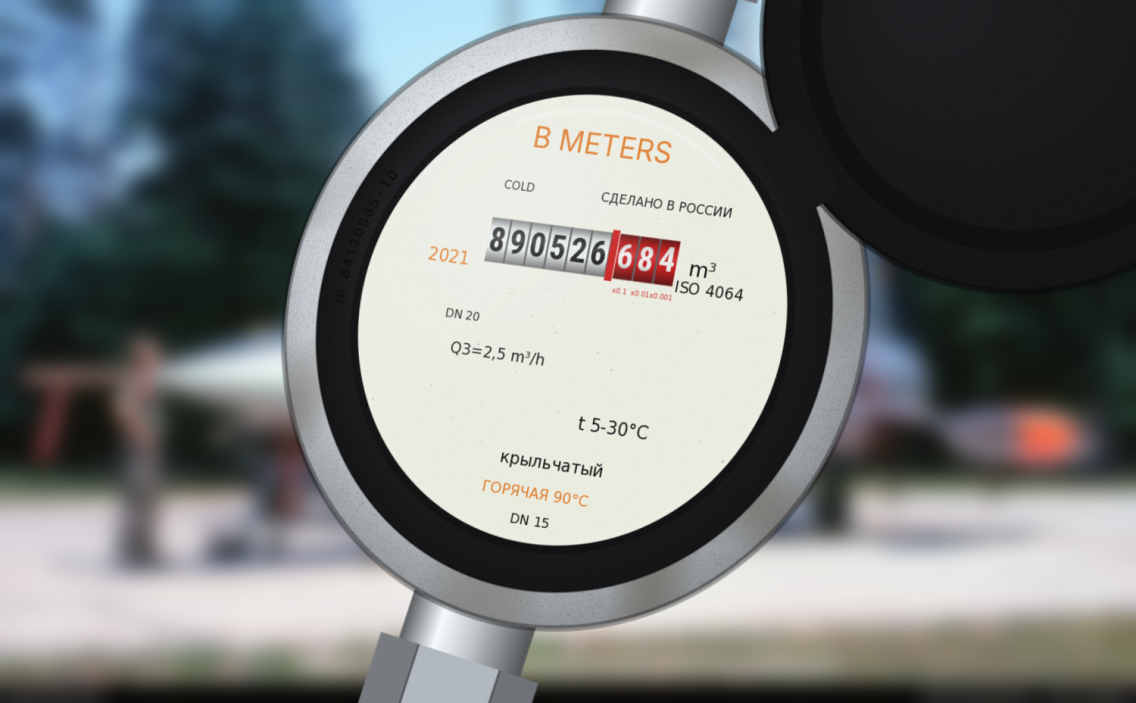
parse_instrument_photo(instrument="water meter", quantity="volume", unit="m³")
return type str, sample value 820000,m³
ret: 890526.684,m³
